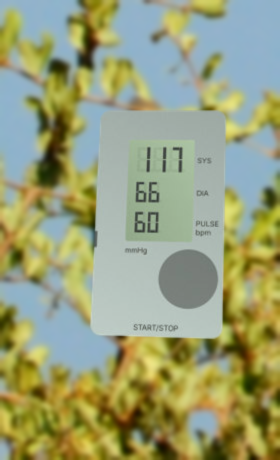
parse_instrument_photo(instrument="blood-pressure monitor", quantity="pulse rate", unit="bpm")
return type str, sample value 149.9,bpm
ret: 60,bpm
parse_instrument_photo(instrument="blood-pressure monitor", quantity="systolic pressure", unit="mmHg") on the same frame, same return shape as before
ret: 117,mmHg
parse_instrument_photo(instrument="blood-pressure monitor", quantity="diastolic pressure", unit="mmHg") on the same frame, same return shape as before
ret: 66,mmHg
